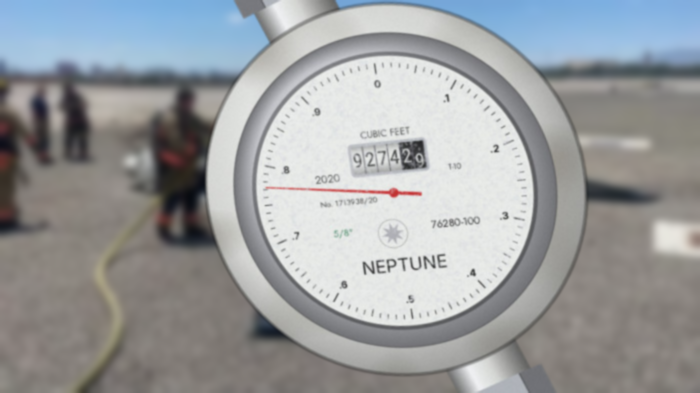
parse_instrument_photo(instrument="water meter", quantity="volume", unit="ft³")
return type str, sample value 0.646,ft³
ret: 927428.77,ft³
